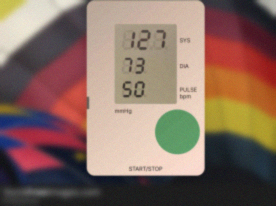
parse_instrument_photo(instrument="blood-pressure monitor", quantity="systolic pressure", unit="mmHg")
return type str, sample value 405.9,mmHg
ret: 127,mmHg
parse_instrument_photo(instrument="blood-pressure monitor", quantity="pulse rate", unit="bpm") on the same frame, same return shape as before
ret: 50,bpm
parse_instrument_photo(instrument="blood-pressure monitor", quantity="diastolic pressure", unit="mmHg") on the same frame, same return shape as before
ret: 73,mmHg
